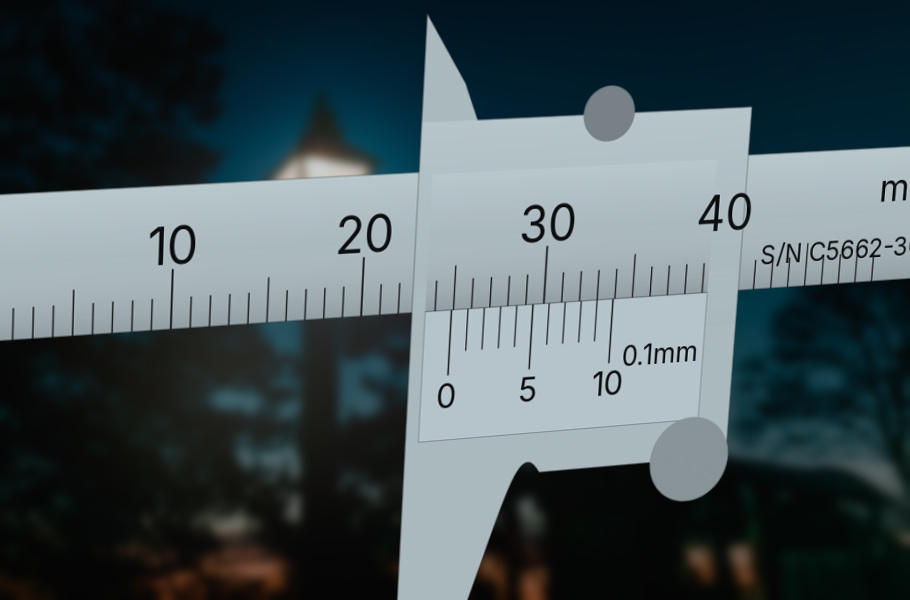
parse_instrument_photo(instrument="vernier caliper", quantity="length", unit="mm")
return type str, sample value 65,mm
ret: 24.9,mm
